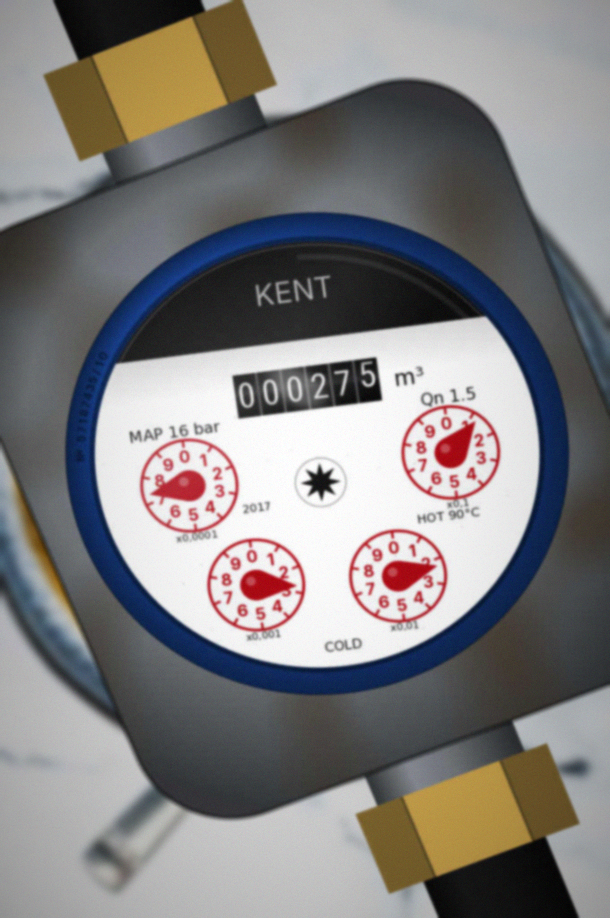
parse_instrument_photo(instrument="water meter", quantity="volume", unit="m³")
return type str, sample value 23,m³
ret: 275.1227,m³
